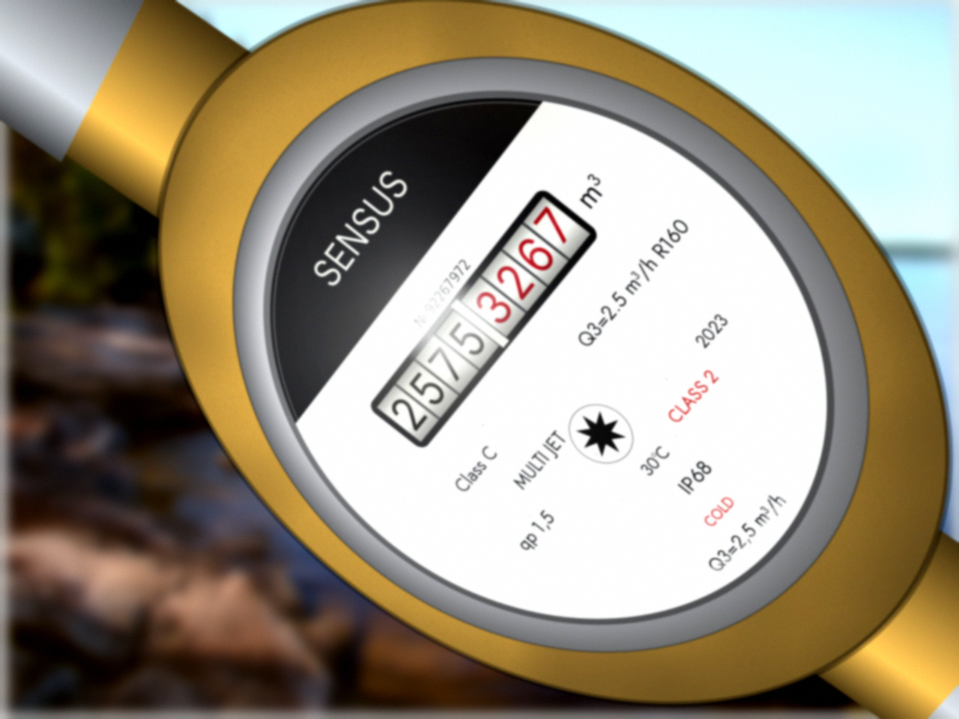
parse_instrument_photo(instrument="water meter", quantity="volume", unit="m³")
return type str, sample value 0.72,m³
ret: 2575.3267,m³
